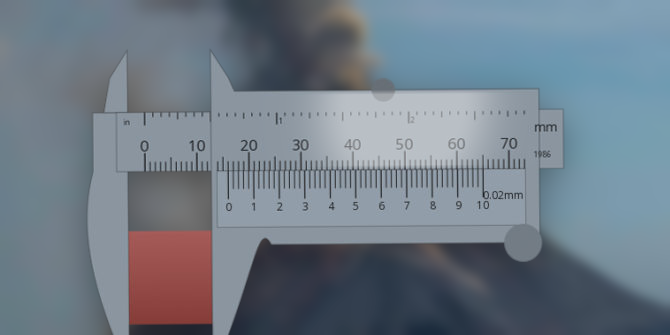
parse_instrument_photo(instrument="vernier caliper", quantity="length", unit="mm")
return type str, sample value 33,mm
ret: 16.0,mm
